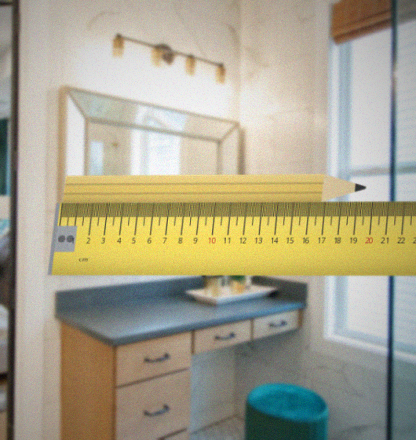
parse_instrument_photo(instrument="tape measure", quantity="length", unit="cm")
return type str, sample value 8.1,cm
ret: 19.5,cm
